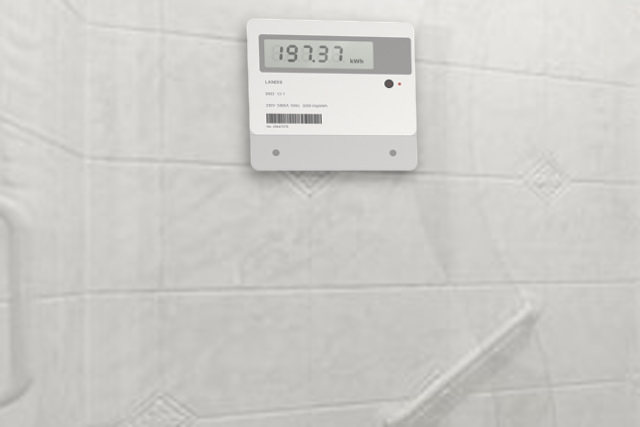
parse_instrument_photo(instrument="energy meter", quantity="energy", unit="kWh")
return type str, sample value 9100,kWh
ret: 197.37,kWh
